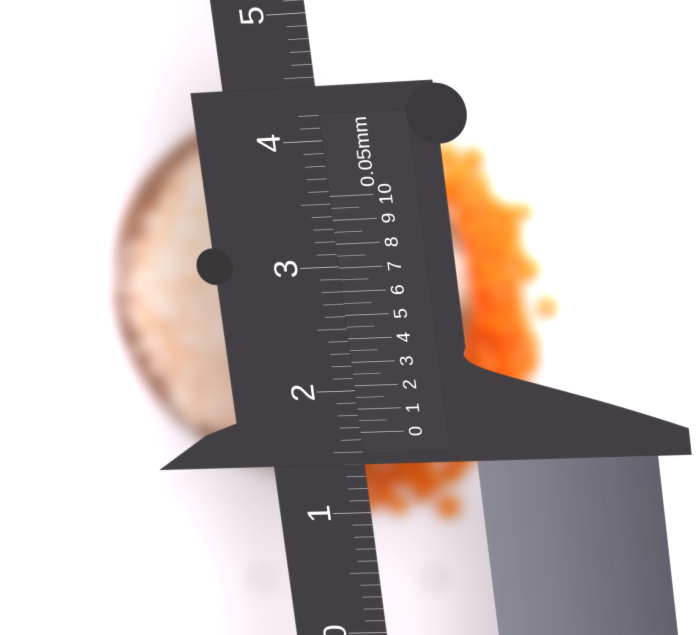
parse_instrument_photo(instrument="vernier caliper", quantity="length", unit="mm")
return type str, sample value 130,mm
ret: 16.6,mm
